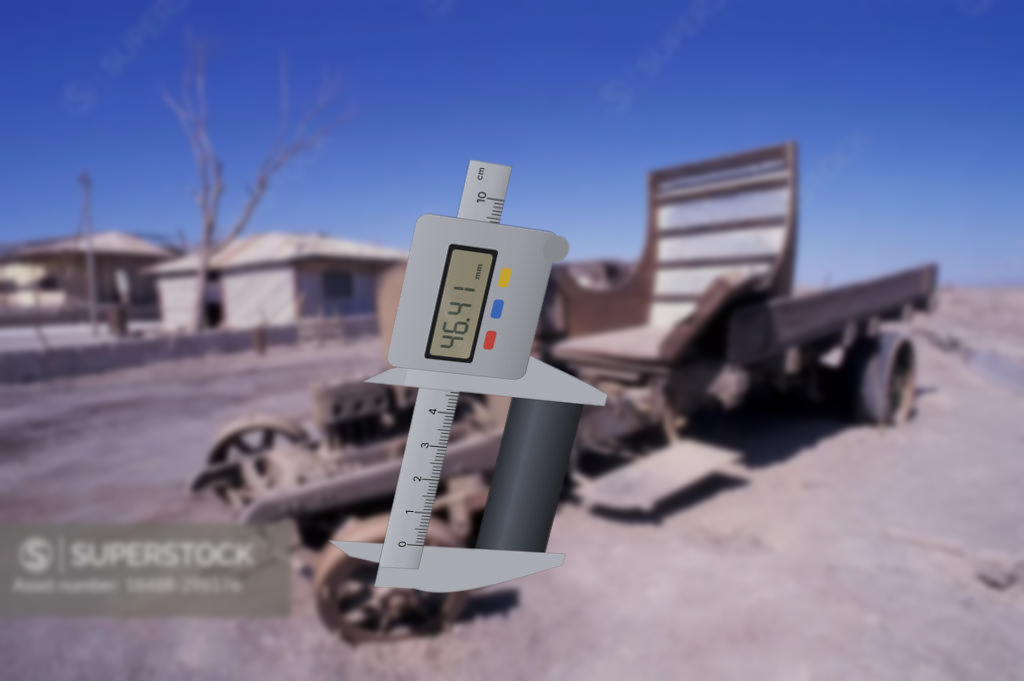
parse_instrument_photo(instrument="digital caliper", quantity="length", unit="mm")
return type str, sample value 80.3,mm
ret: 46.41,mm
